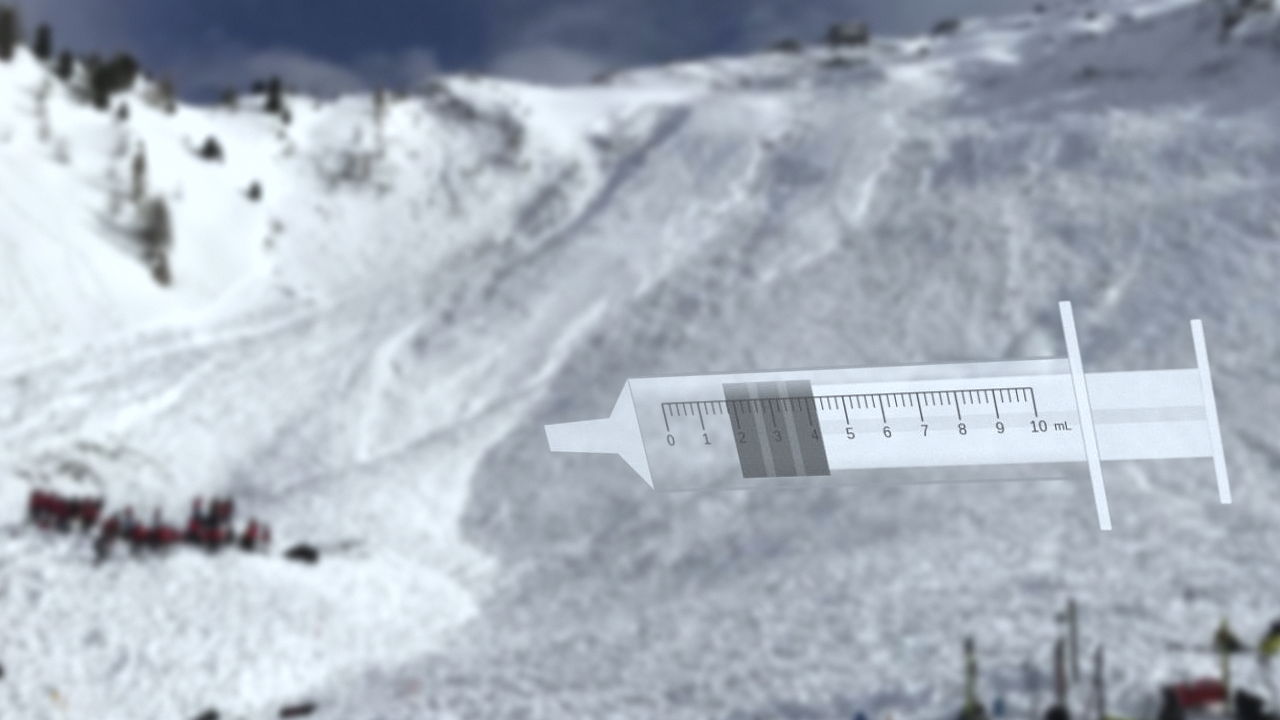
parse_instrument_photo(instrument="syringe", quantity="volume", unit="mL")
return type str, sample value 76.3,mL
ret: 1.8,mL
